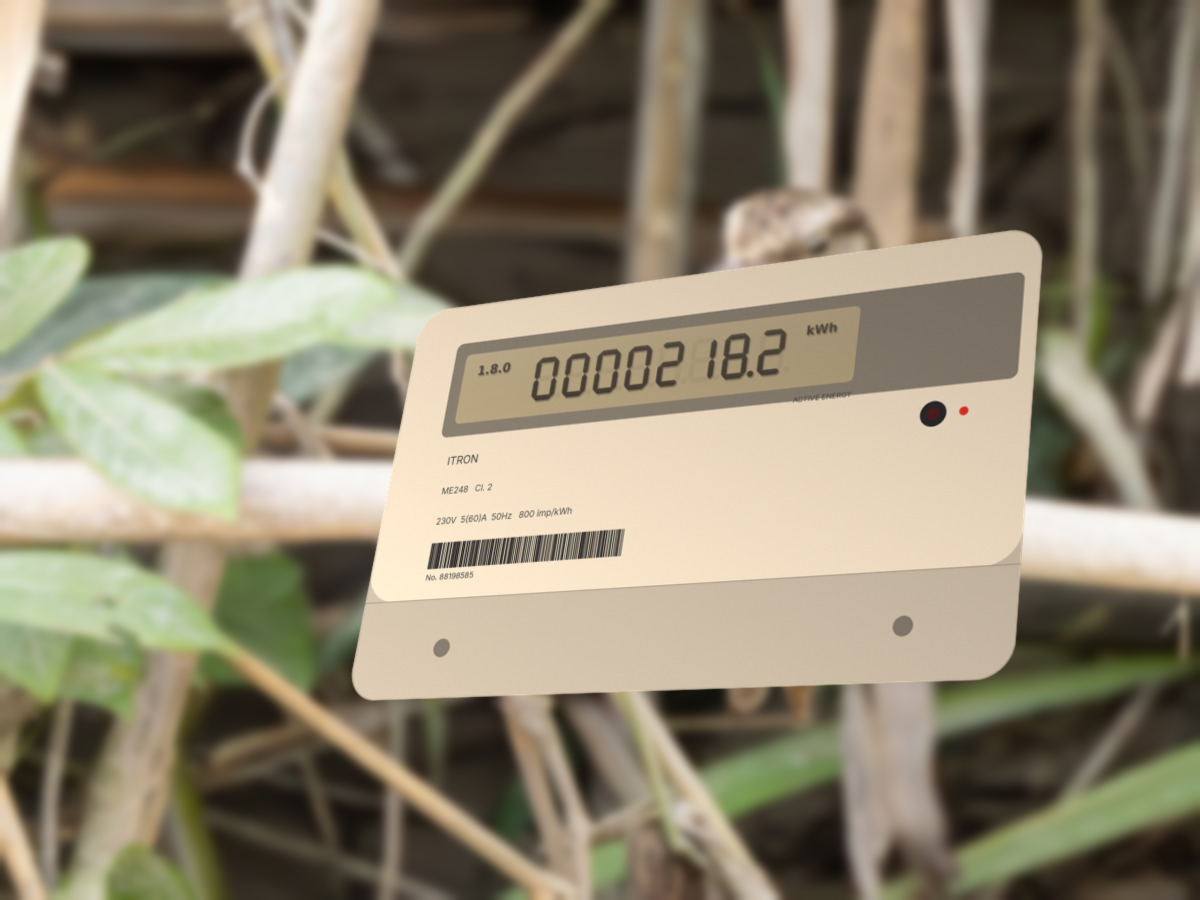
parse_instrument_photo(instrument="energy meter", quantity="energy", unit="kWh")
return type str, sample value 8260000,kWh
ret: 218.2,kWh
